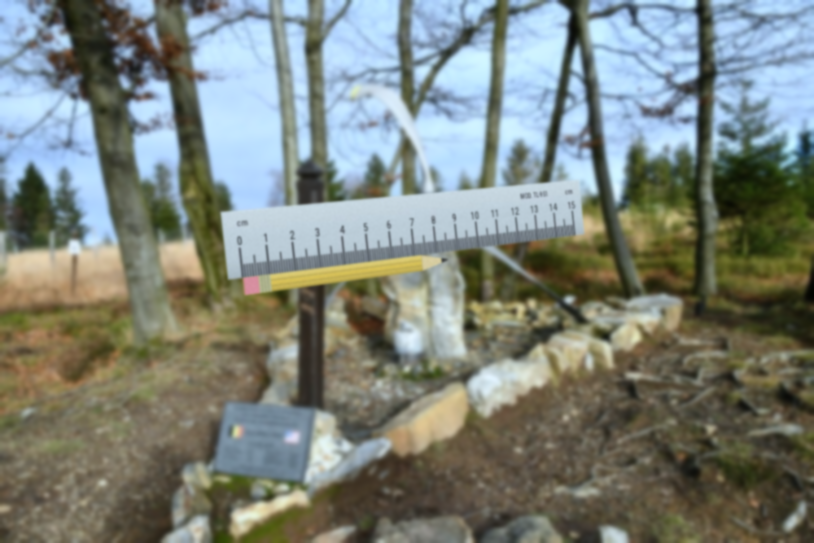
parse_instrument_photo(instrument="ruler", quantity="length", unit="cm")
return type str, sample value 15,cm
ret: 8.5,cm
